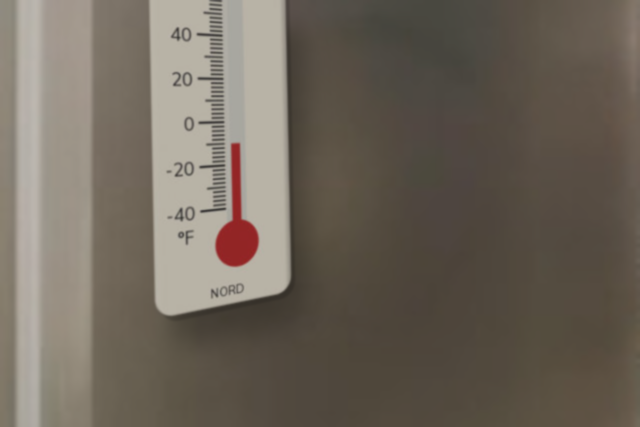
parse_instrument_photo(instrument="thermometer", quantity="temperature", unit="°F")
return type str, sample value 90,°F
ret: -10,°F
